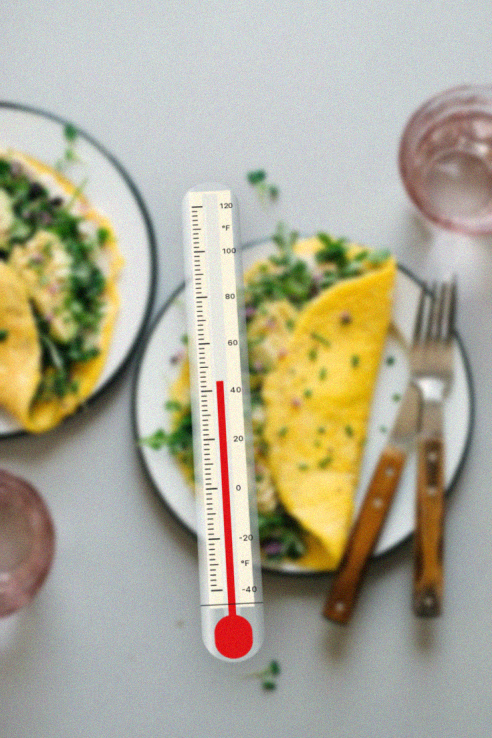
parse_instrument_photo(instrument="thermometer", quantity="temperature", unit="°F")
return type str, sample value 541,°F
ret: 44,°F
